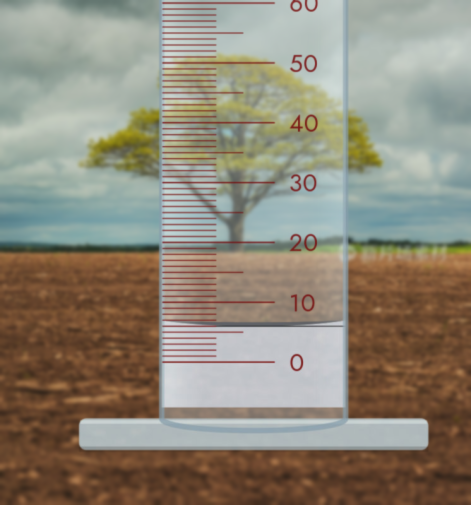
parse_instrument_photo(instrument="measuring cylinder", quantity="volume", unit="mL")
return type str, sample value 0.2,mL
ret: 6,mL
